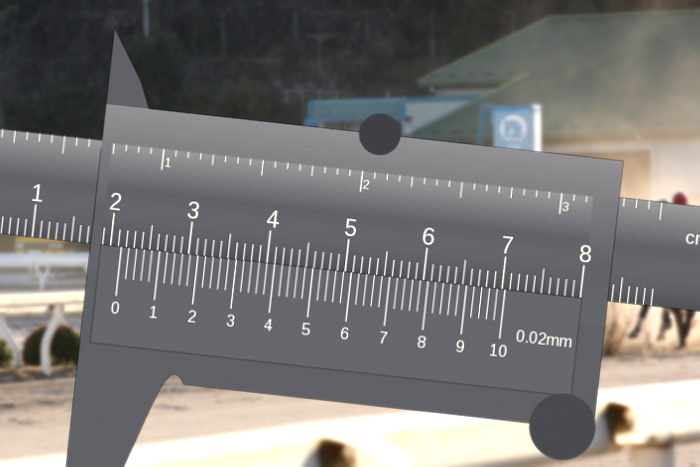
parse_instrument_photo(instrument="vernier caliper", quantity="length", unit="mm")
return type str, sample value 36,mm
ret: 21.4,mm
